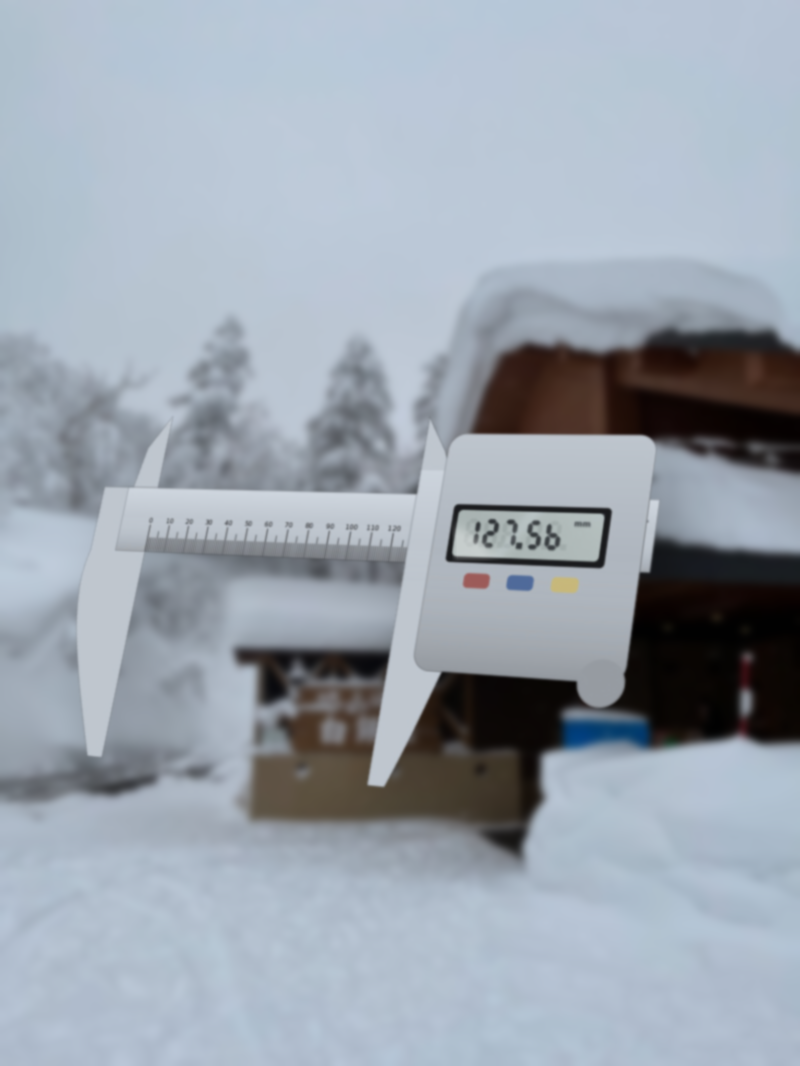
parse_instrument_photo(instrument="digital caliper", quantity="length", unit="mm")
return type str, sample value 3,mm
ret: 127.56,mm
